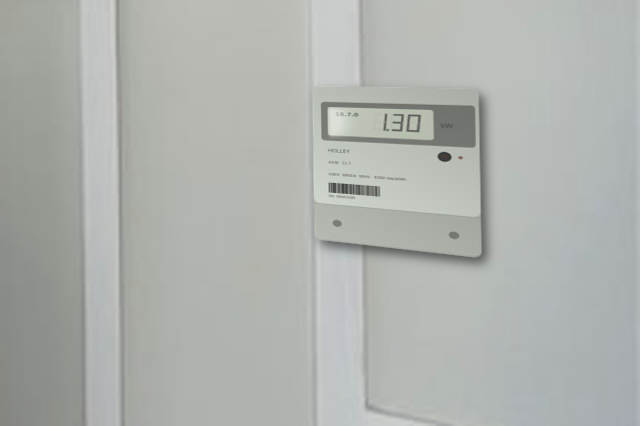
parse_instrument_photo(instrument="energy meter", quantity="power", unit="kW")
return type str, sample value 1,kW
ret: 1.30,kW
